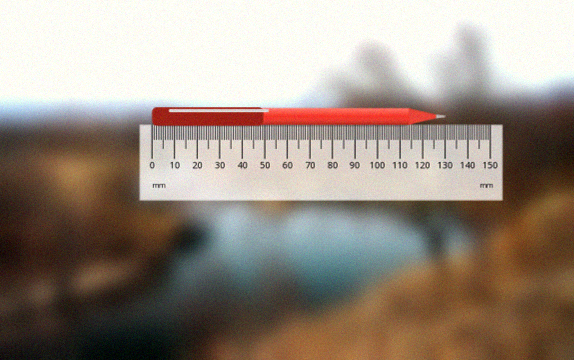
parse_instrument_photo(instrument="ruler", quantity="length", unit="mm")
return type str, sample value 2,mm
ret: 130,mm
